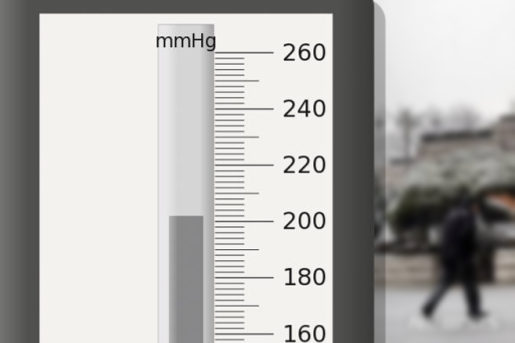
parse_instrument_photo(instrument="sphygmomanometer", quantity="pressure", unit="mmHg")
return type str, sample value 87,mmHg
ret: 202,mmHg
